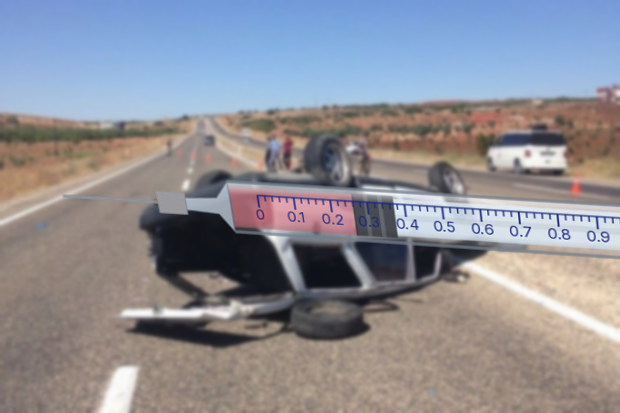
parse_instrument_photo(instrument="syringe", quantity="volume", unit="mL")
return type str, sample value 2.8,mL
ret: 0.26,mL
